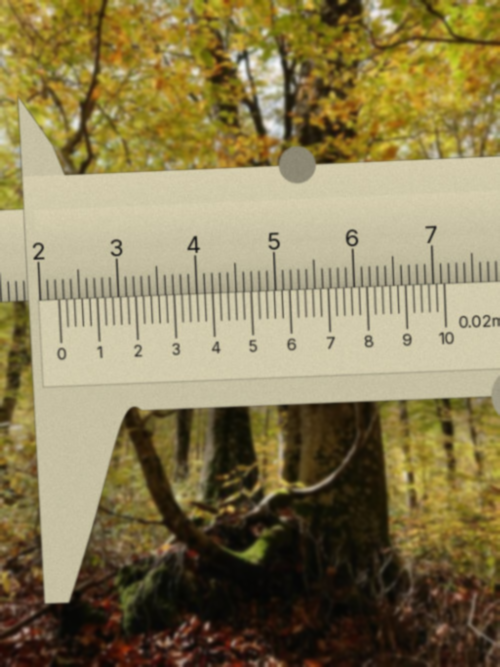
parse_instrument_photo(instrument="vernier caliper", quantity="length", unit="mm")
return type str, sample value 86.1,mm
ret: 22.4,mm
